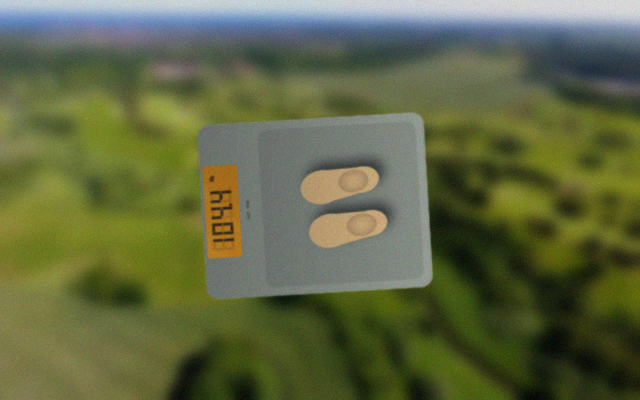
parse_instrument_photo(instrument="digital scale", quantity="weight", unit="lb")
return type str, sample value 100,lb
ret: 104.4,lb
